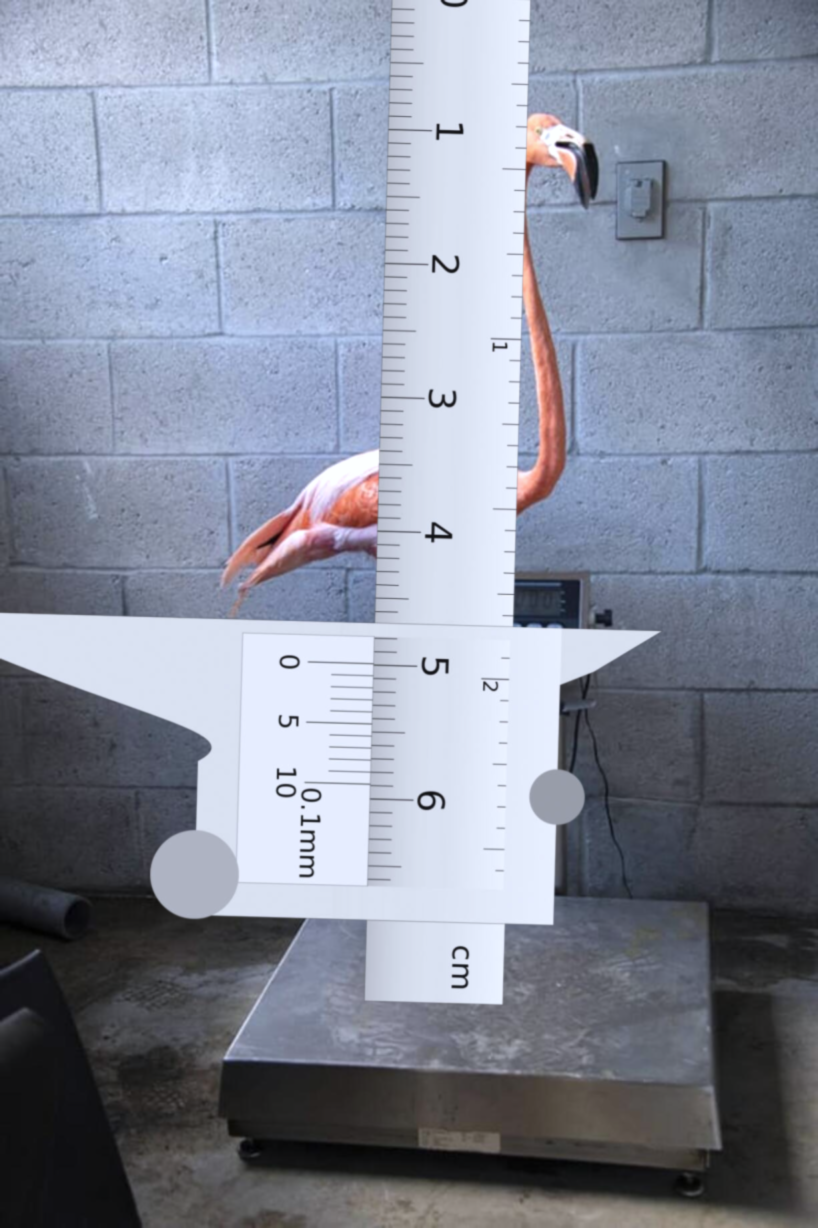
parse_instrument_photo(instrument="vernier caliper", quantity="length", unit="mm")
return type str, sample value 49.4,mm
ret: 49.9,mm
